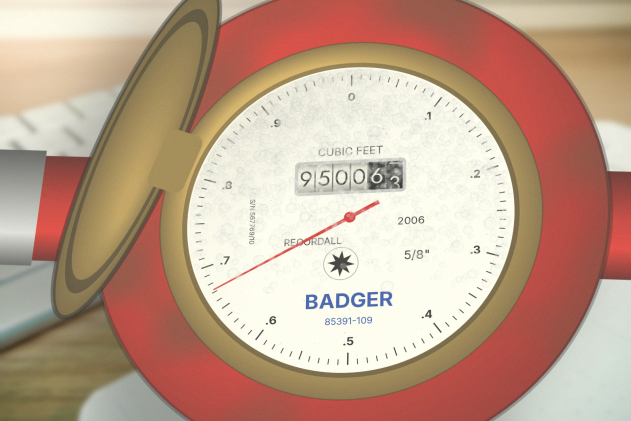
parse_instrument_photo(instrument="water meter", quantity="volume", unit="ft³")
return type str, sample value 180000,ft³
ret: 950062.67,ft³
